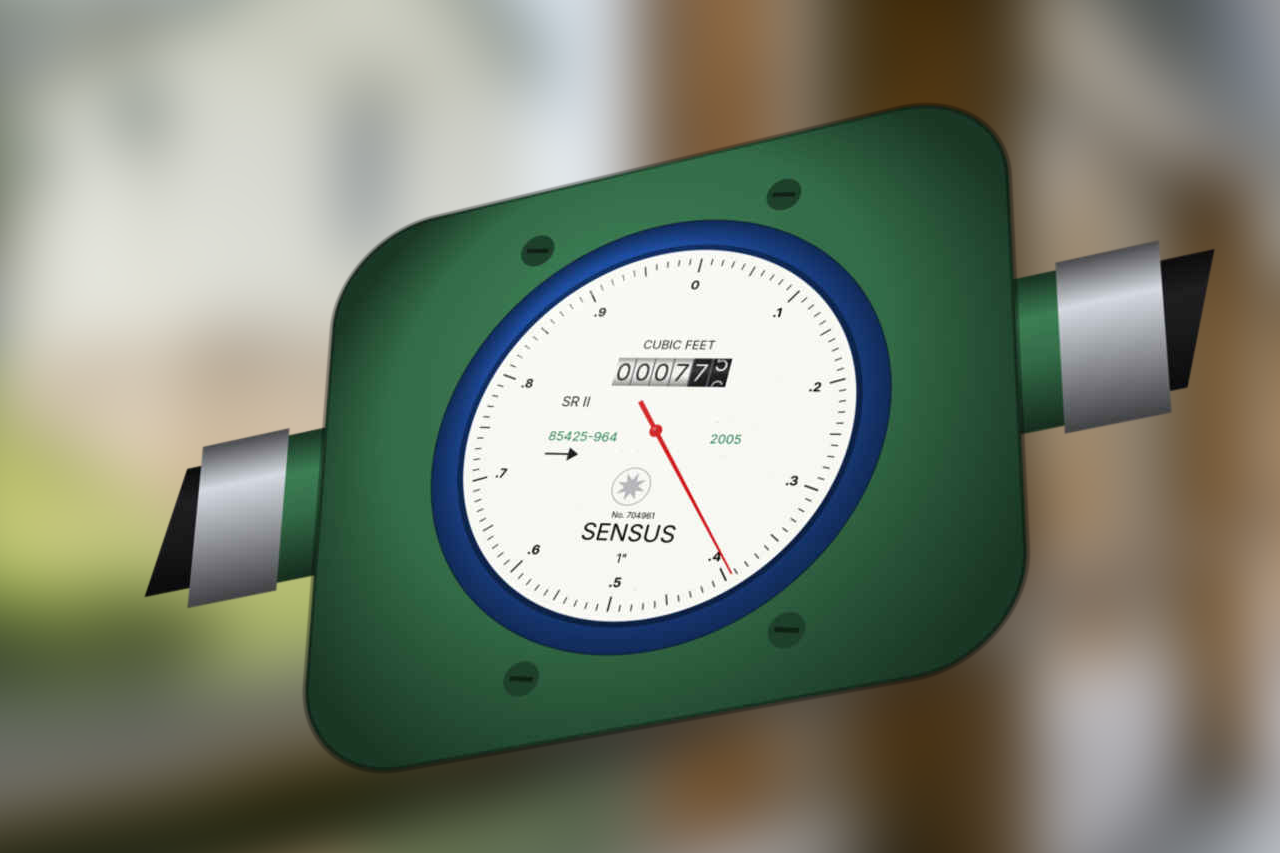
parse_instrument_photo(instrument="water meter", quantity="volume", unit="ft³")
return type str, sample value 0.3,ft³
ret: 775.39,ft³
